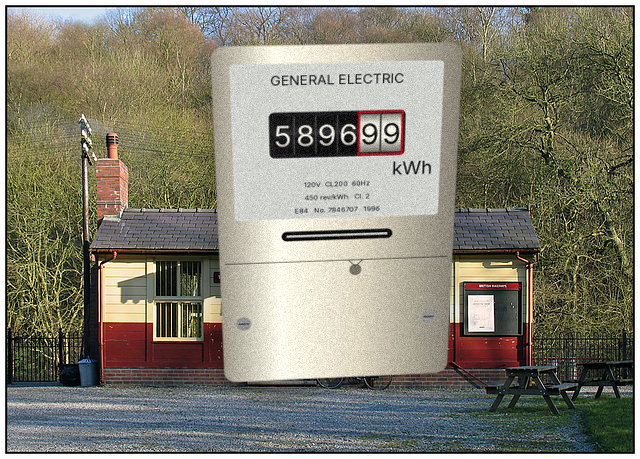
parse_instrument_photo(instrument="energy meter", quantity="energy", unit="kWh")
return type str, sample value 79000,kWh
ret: 5896.99,kWh
